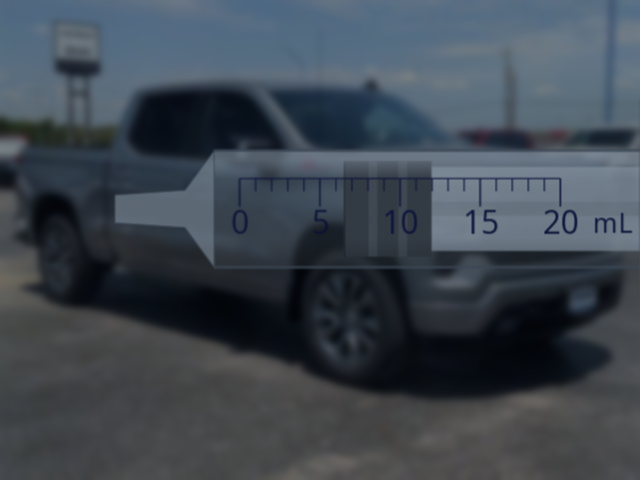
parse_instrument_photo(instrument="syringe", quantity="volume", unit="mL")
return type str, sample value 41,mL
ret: 6.5,mL
